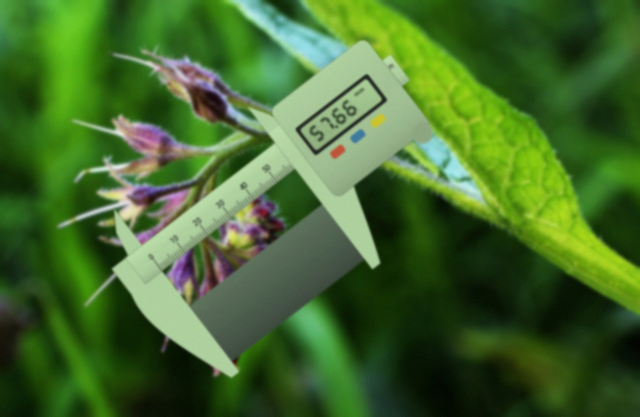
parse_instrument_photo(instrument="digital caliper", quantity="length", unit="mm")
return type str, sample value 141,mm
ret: 57.66,mm
